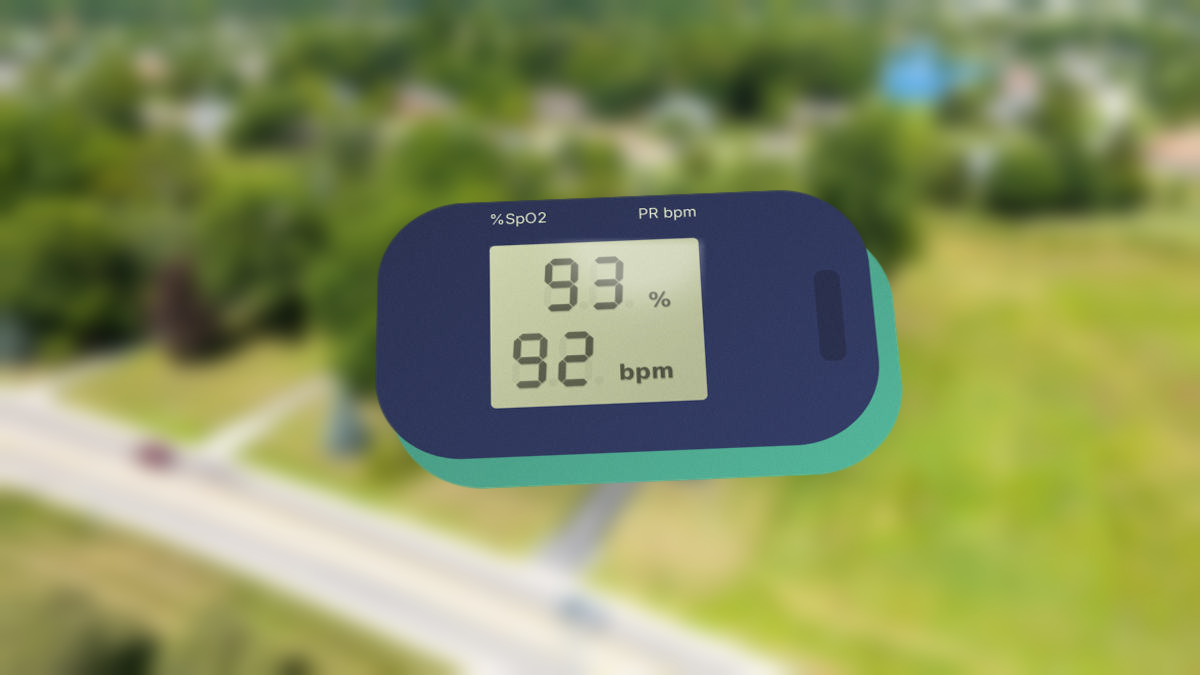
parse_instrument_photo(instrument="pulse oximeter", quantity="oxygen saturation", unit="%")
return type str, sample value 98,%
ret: 93,%
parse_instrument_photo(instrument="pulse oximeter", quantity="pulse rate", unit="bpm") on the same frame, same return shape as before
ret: 92,bpm
